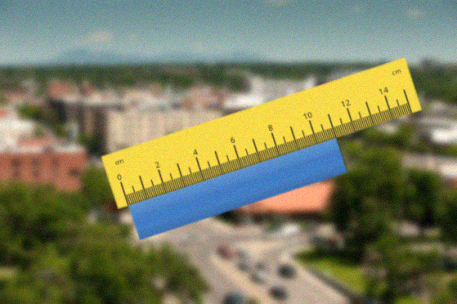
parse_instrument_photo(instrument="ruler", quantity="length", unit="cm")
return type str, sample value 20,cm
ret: 11,cm
